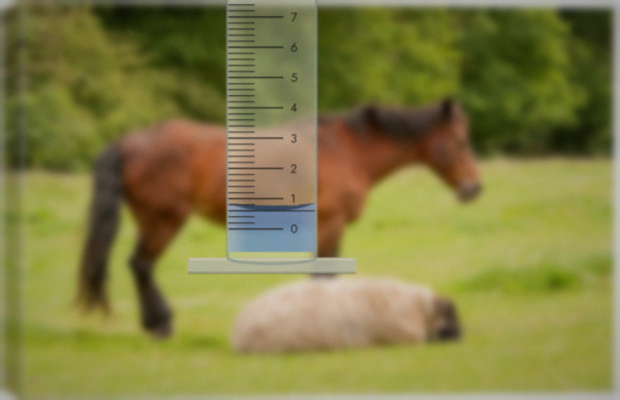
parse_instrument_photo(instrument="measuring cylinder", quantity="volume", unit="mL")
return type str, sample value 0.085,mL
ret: 0.6,mL
